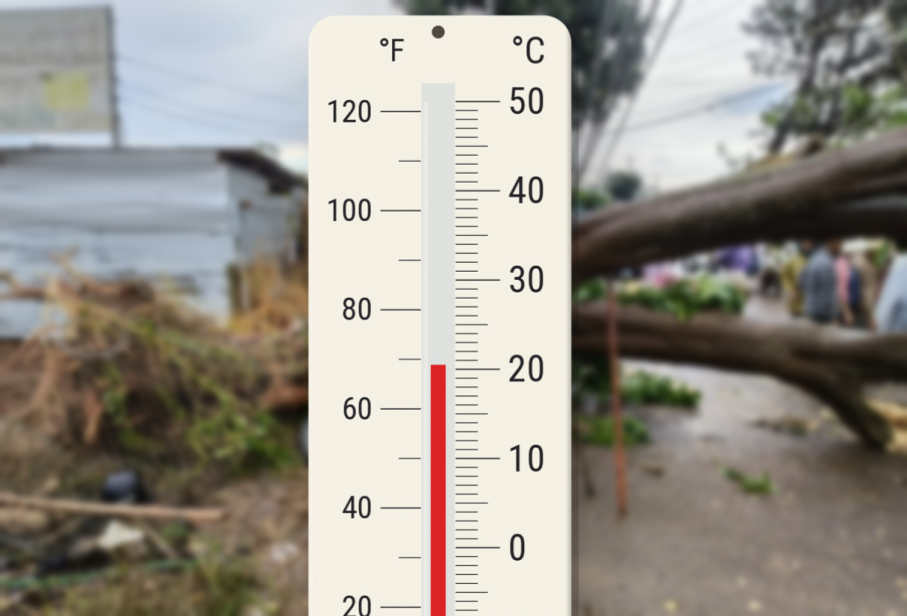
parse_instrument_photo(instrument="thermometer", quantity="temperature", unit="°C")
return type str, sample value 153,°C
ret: 20.5,°C
